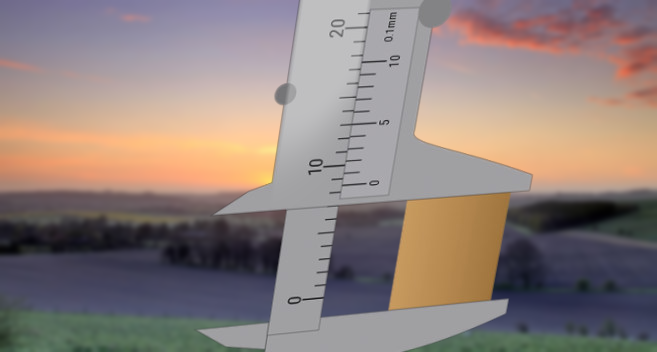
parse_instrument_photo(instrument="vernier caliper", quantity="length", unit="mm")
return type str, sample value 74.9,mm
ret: 8.5,mm
